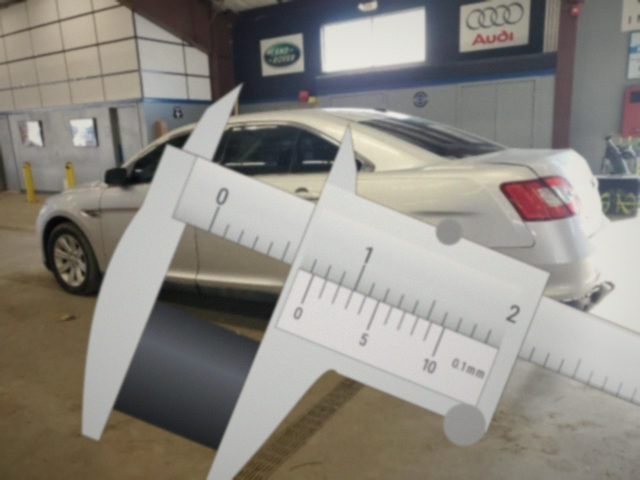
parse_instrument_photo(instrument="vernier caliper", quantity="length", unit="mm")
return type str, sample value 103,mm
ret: 7.2,mm
